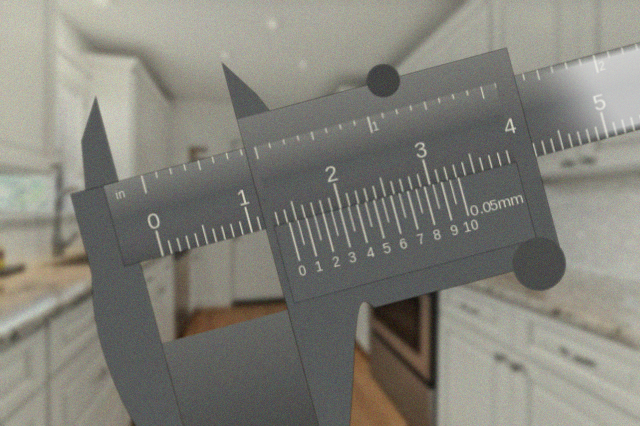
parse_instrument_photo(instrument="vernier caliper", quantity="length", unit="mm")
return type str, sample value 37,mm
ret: 14.2,mm
